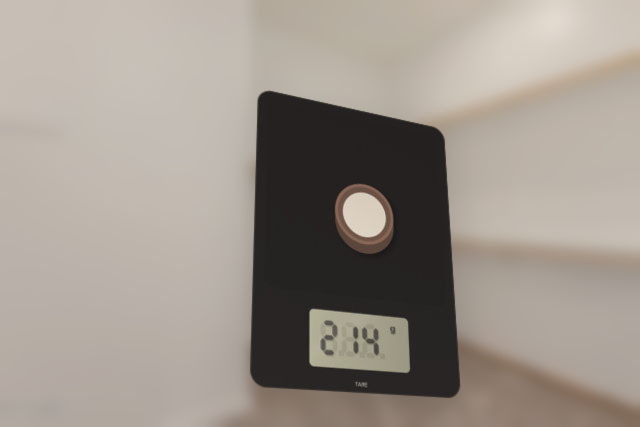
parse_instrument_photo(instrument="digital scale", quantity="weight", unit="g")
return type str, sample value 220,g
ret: 214,g
